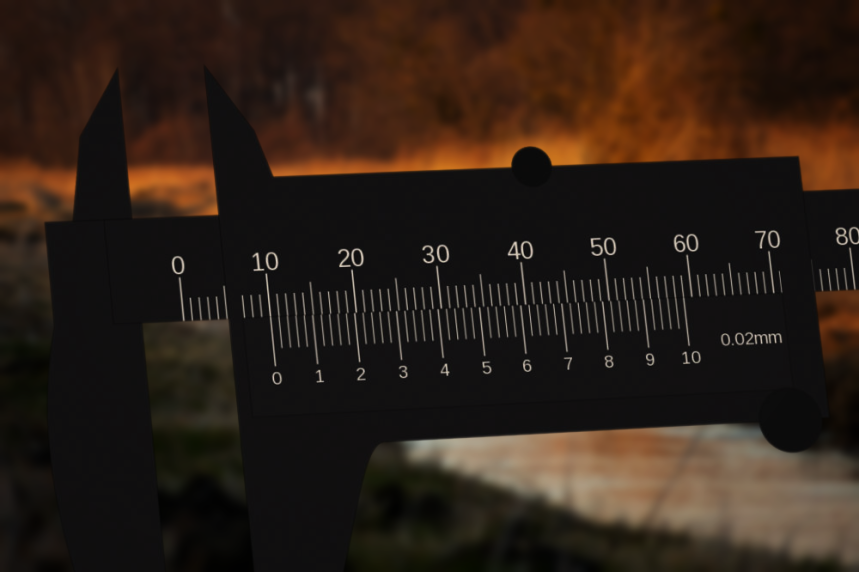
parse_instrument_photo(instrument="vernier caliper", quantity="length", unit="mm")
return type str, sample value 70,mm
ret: 10.0,mm
